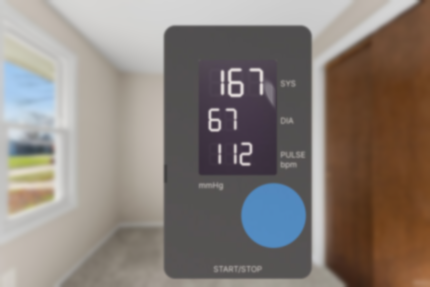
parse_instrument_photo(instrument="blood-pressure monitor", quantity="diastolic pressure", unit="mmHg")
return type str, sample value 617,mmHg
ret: 67,mmHg
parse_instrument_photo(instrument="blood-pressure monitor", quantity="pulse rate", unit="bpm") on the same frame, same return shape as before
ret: 112,bpm
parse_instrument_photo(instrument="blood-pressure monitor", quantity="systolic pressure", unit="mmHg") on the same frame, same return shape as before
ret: 167,mmHg
